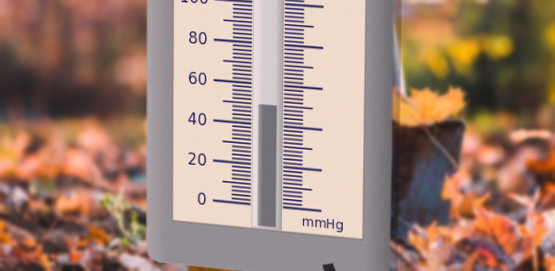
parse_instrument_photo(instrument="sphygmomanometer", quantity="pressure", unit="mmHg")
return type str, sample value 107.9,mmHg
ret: 50,mmHg
